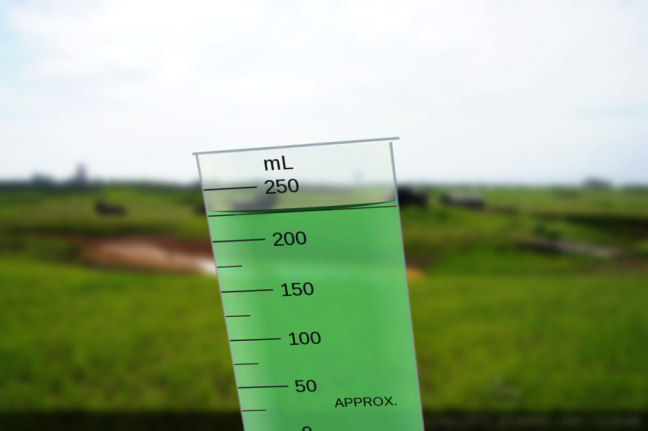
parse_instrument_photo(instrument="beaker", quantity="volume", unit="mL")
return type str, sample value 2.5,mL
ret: 225,mL
